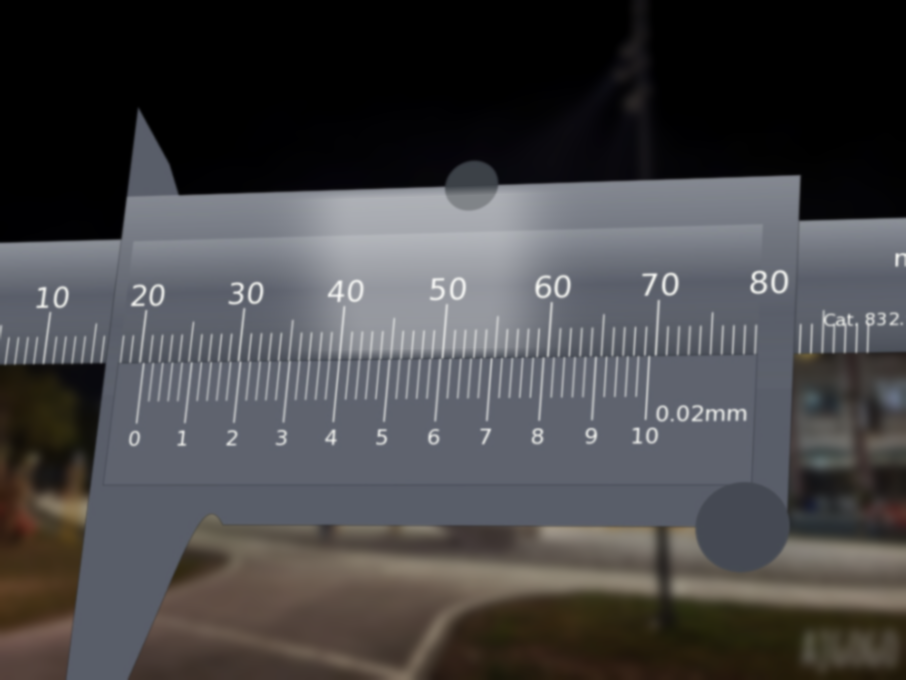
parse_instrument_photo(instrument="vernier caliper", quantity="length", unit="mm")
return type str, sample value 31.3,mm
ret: 20.4,mm
